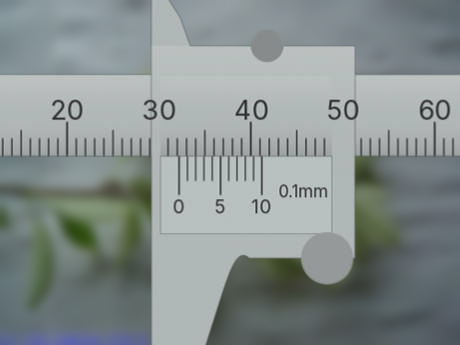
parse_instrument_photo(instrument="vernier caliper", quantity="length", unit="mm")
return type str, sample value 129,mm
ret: 32.2,mm
